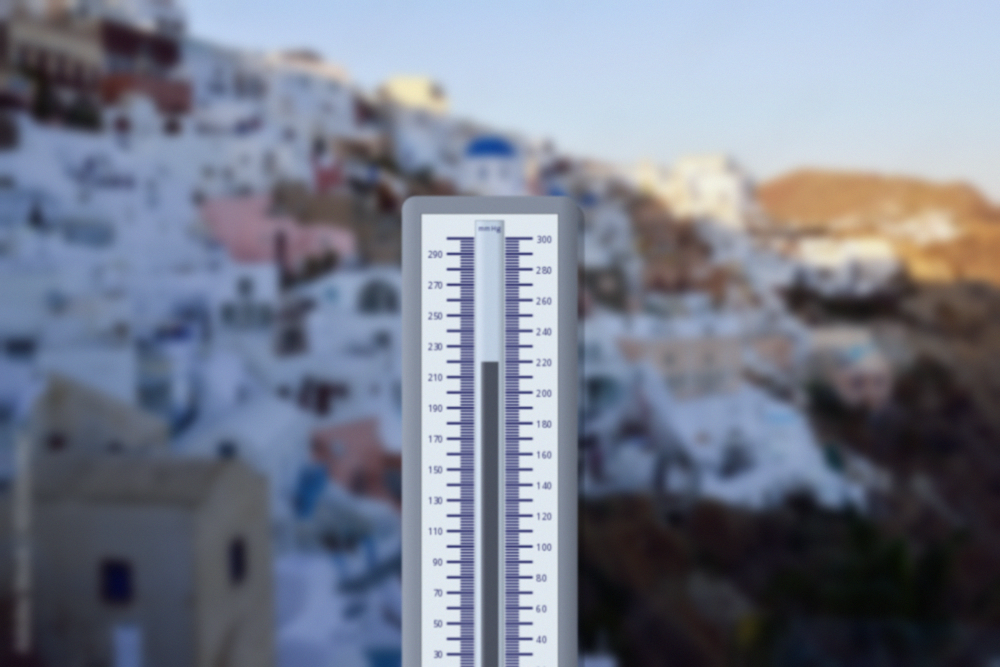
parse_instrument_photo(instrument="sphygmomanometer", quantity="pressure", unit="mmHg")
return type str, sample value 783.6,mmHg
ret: 220,mmHg
